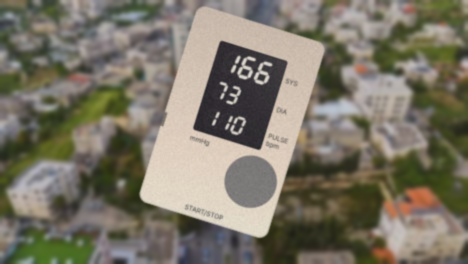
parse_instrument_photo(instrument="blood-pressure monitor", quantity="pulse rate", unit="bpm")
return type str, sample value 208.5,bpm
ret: 110,bpm
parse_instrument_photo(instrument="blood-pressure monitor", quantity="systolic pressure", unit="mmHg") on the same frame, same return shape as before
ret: 166,mmHg
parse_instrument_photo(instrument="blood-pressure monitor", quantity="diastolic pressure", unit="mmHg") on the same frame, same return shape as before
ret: 73,mmHg
